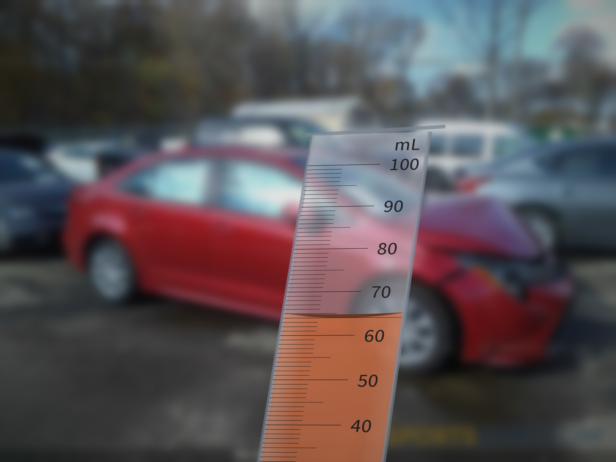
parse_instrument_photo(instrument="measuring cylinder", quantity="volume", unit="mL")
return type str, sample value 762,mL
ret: 64,mL
